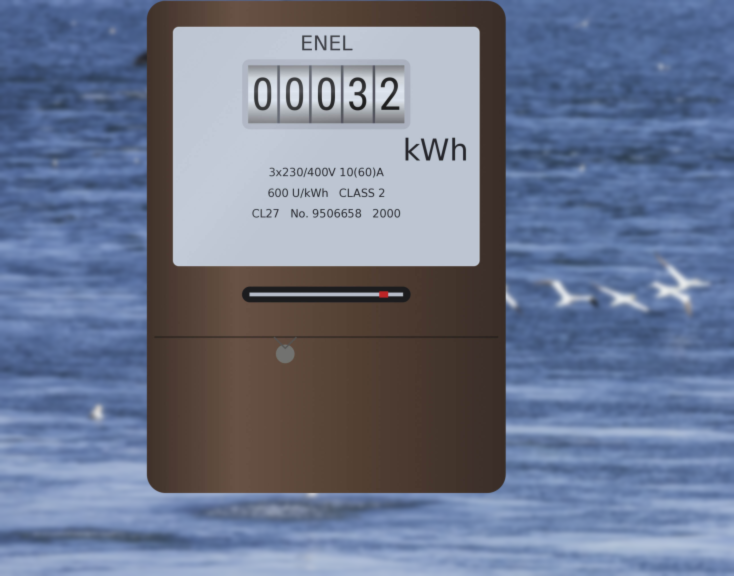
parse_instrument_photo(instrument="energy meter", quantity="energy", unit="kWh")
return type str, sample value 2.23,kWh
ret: 32,kWh
